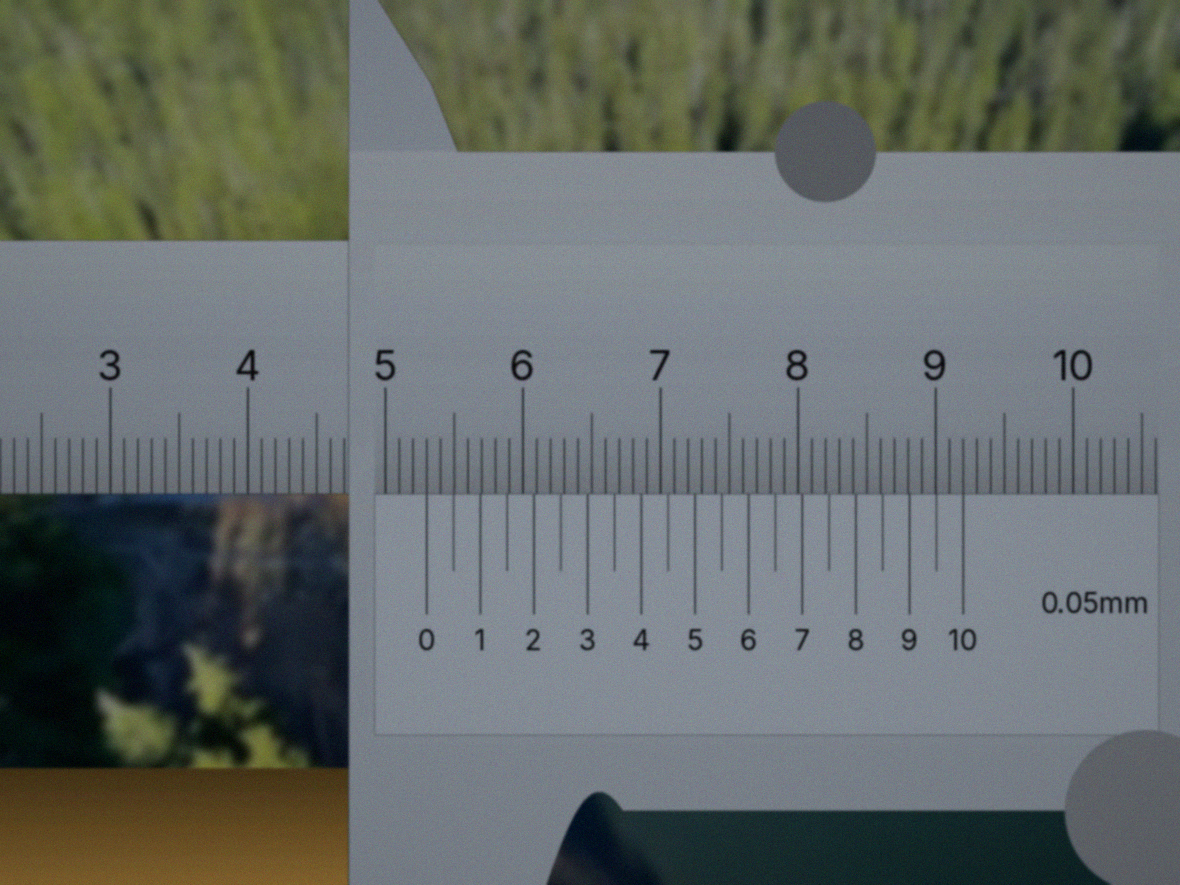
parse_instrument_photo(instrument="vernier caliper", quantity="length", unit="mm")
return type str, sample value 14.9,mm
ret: 53.0,mm
